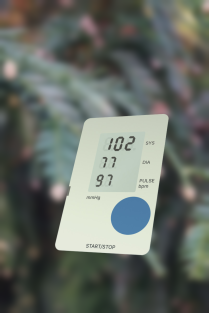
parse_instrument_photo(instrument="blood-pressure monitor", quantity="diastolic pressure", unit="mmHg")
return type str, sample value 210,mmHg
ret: 77,mmHg
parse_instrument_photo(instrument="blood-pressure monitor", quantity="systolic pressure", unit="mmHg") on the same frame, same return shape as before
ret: 102,mmHg
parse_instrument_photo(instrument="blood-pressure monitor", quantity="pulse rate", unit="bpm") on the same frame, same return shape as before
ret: 97,bpm
